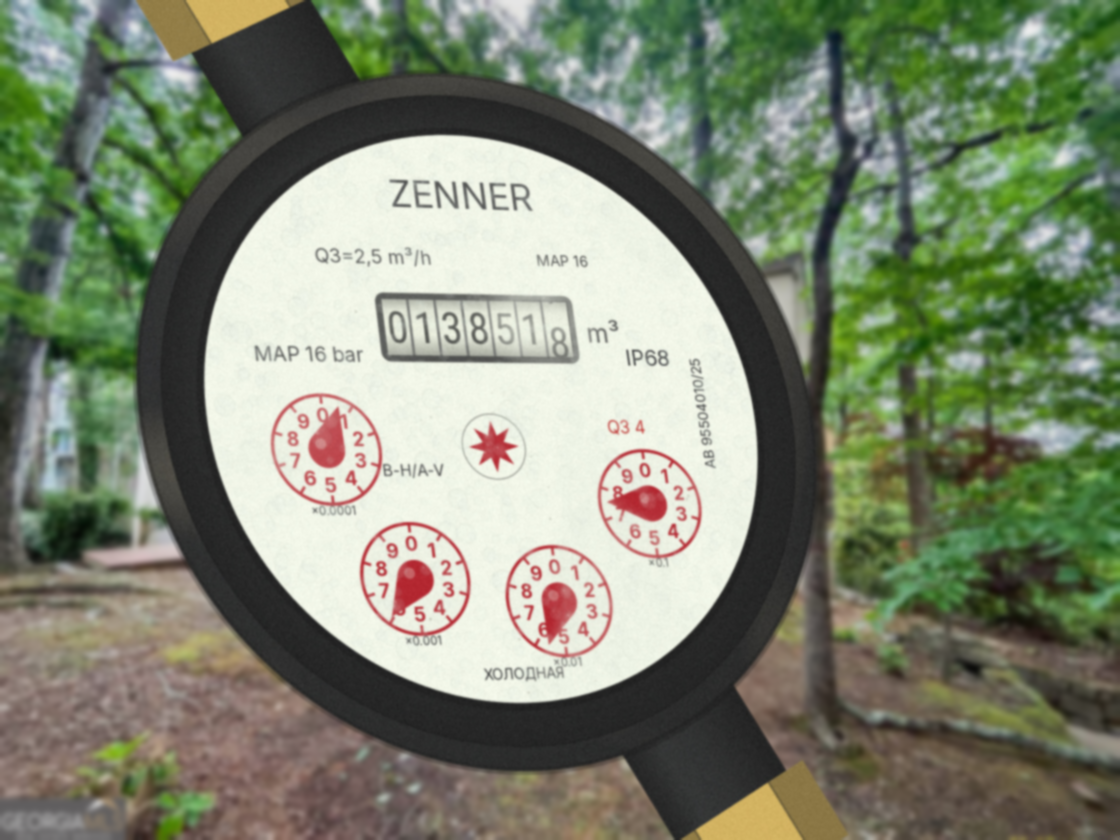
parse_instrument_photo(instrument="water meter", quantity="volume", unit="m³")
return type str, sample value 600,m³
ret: 138517.7560,m³
